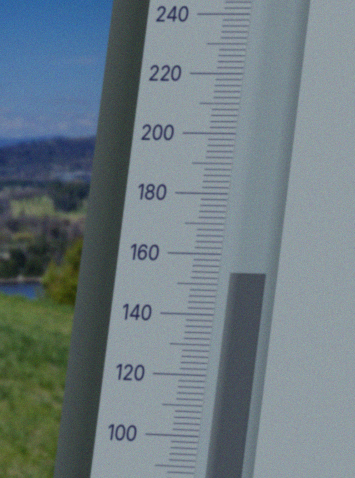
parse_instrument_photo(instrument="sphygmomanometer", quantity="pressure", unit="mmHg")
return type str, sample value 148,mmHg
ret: 154,mmHg
